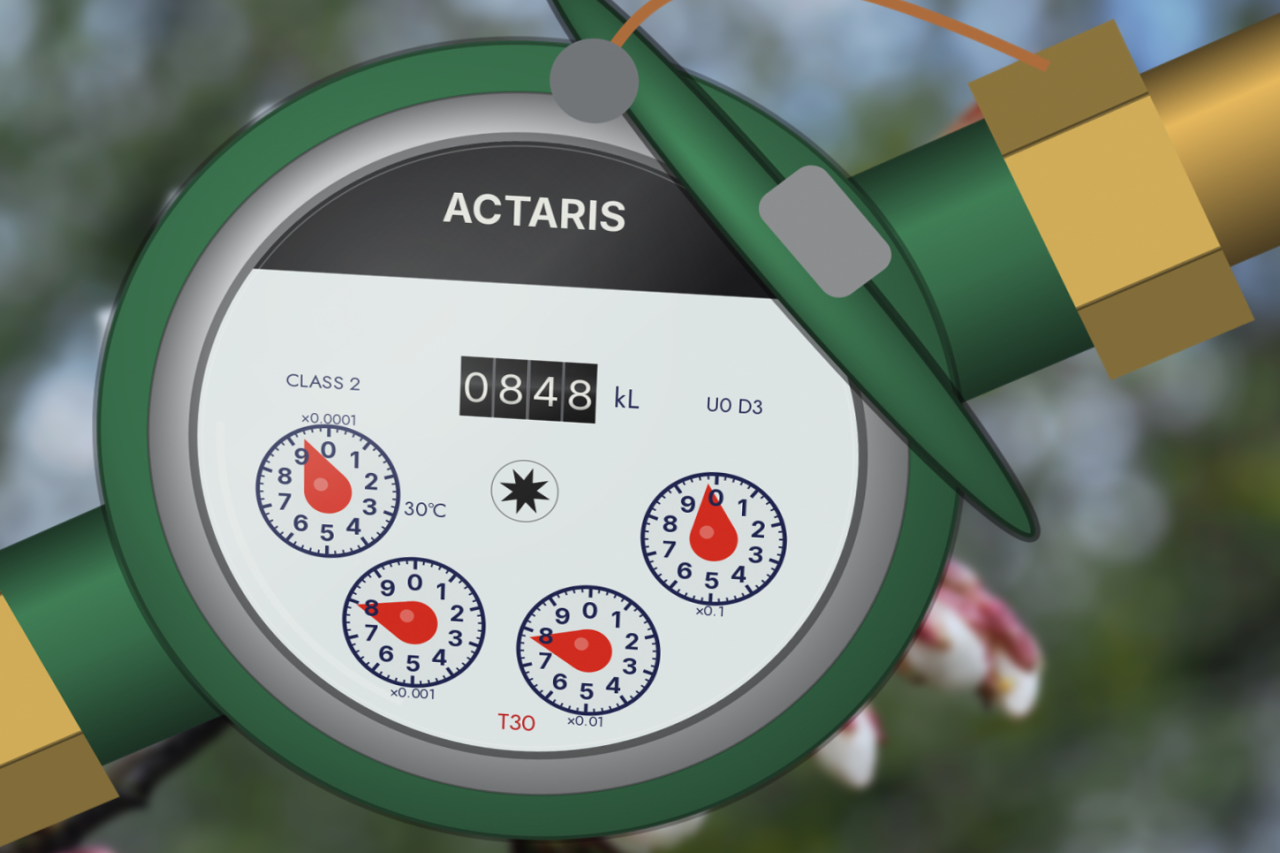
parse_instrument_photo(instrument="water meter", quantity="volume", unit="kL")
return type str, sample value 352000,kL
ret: 847.9779,kL
